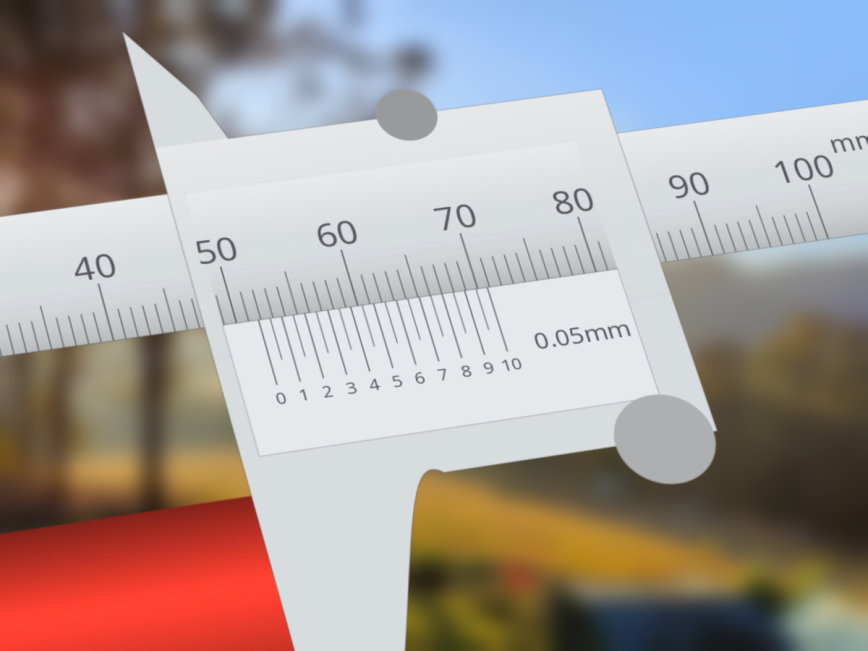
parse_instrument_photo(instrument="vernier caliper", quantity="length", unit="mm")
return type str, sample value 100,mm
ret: 51.8,mm
